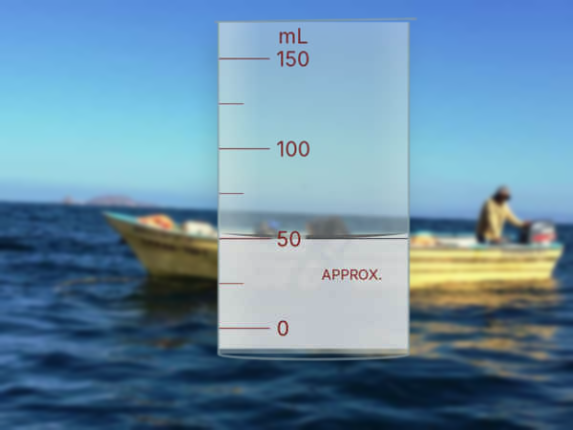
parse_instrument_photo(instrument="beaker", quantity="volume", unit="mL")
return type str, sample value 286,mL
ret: 50,mL
